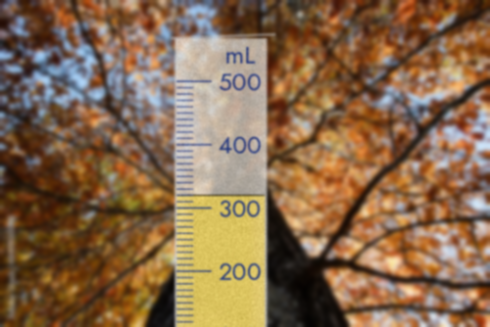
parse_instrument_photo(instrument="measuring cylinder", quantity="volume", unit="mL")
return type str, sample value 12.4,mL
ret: 320,mL
